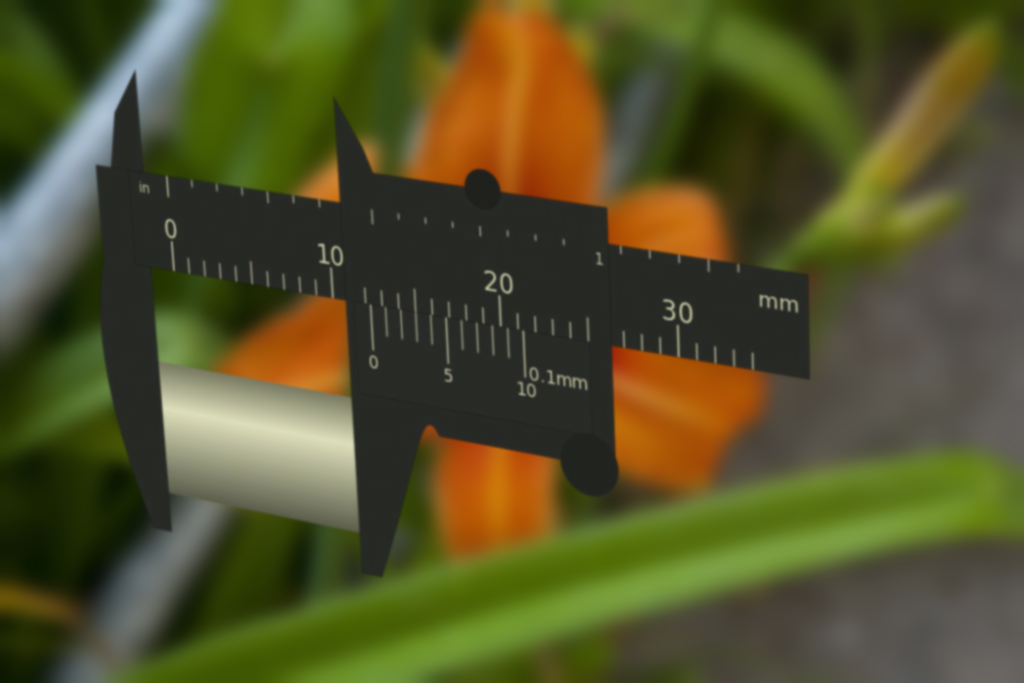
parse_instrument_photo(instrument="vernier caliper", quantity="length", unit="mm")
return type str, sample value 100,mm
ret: 12.3,mm
